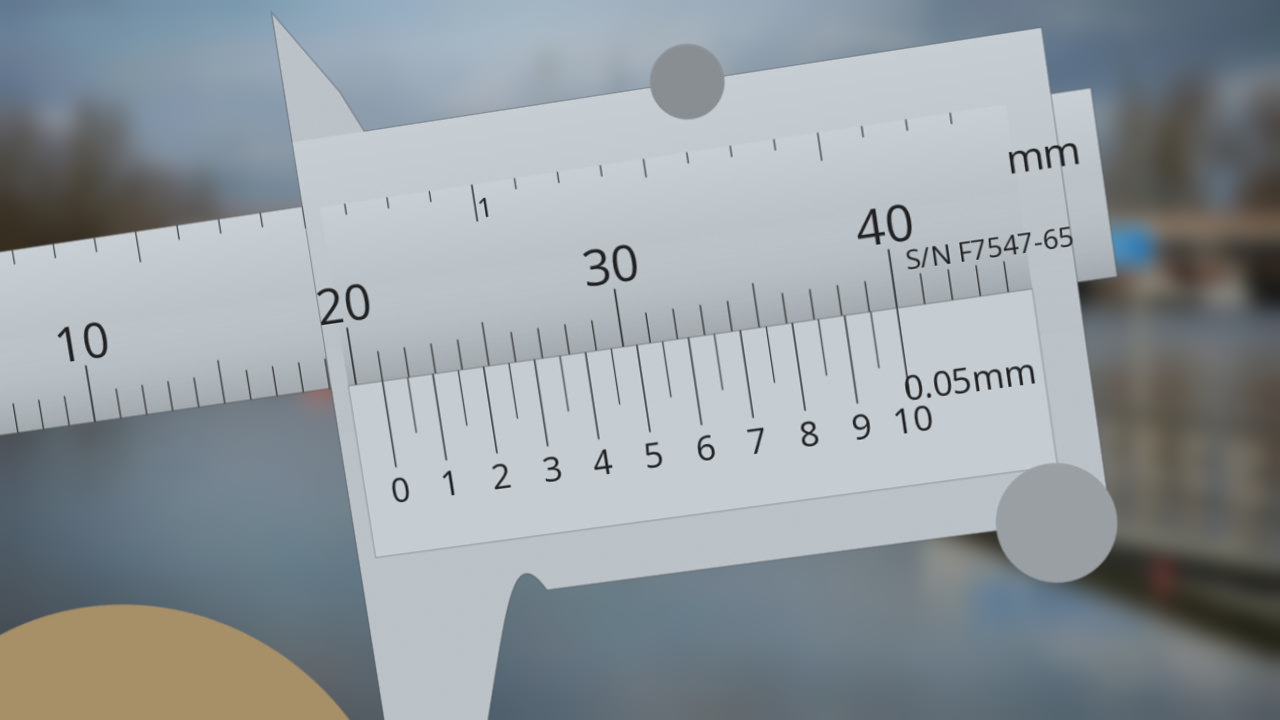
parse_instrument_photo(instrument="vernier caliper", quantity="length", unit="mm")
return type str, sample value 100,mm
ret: 21.00,mm
